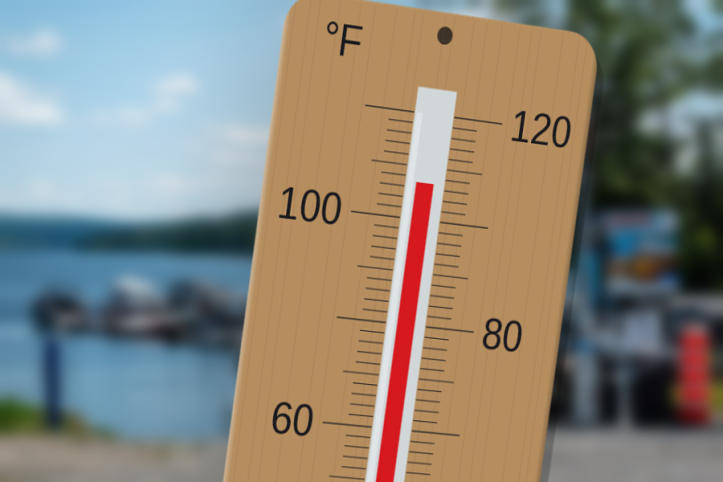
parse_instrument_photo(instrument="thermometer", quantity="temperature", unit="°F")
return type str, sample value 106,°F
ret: 107,°F
